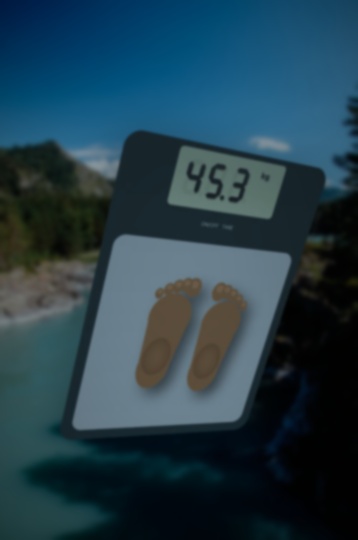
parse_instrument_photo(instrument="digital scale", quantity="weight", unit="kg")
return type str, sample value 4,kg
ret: 45.3,kg
